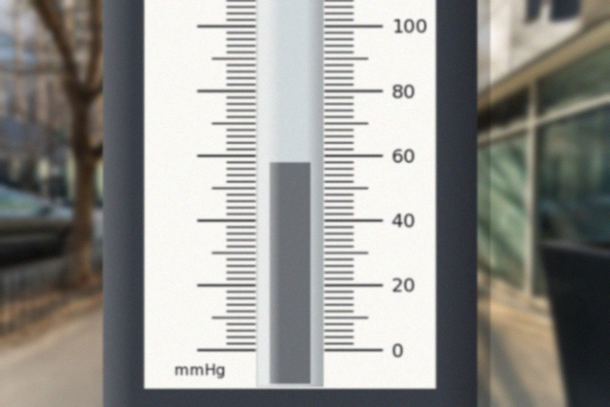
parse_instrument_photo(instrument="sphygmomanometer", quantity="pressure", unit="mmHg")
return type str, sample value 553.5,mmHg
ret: 58,mmHg
